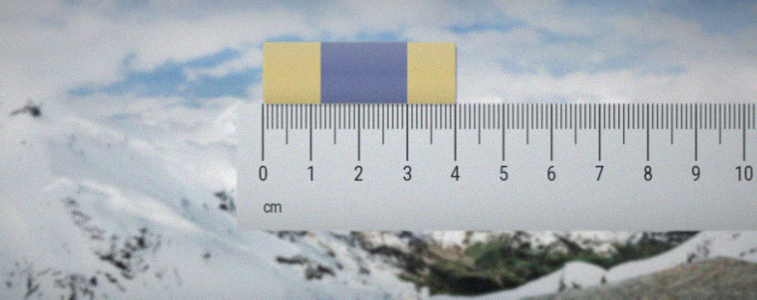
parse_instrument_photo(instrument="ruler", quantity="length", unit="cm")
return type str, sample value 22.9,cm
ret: 4,cm
